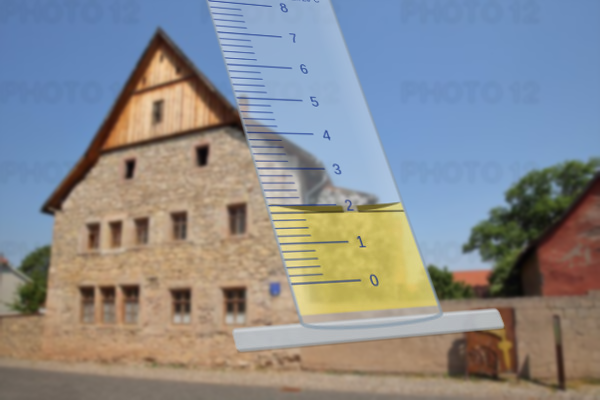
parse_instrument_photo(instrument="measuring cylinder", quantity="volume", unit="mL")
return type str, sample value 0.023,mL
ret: 1.8,mL
